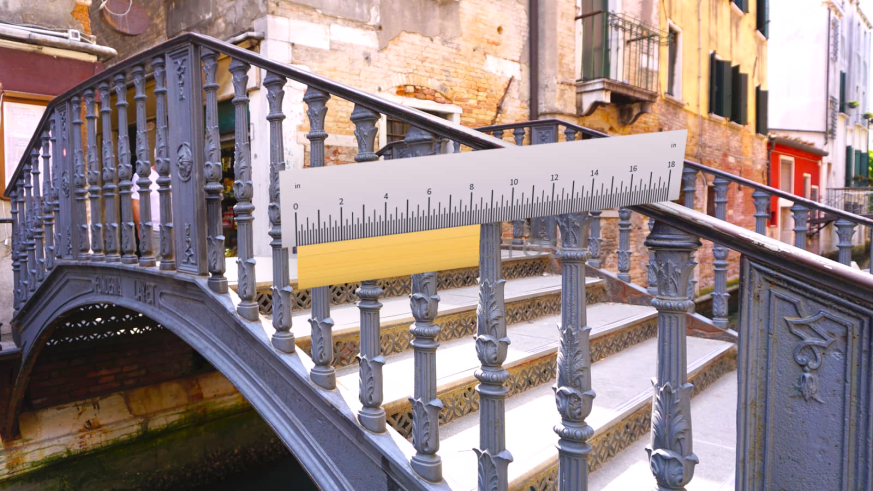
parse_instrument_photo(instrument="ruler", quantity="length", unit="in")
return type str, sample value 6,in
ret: 8.5,in
